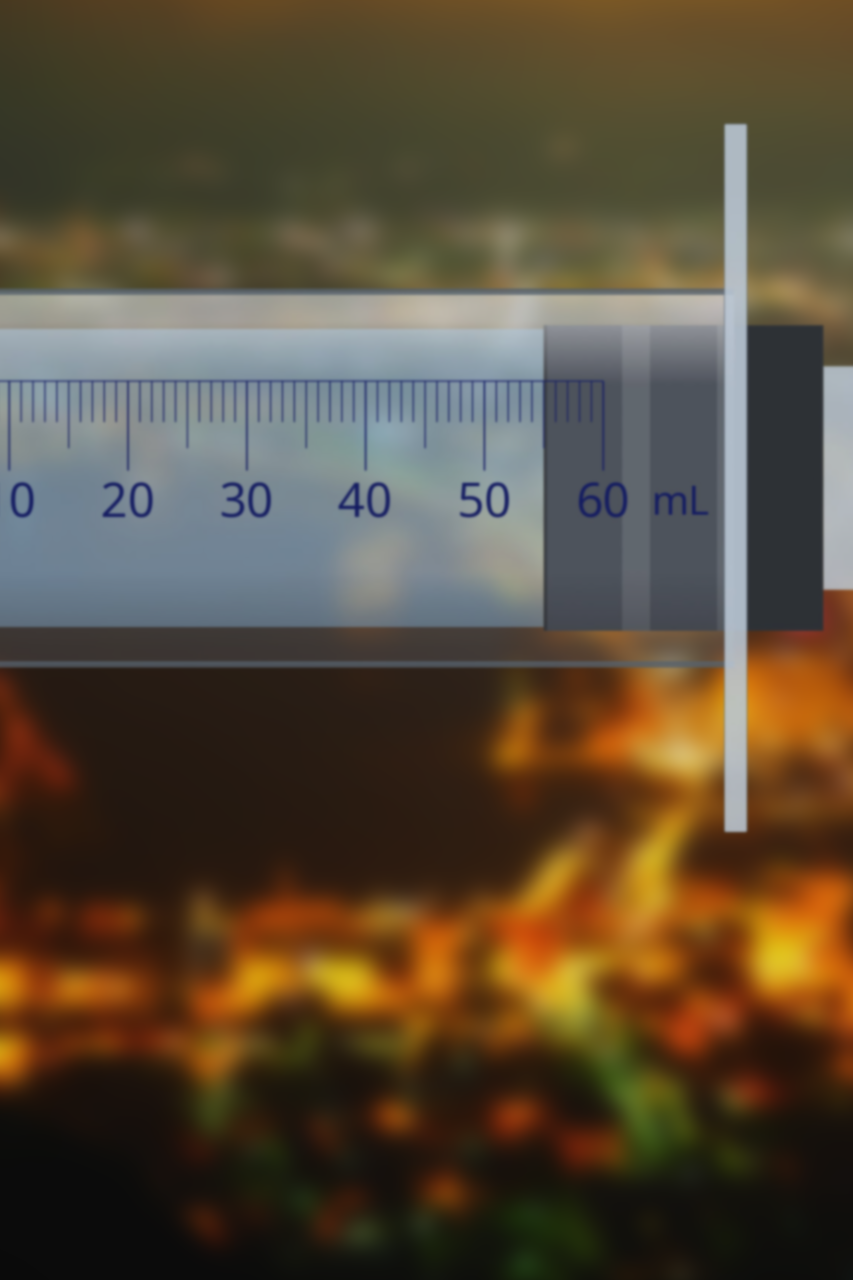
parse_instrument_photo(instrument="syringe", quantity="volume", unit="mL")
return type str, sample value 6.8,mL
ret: 55,mL
